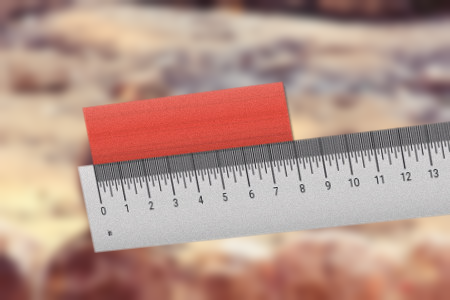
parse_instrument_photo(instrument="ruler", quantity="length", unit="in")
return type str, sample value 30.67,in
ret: 8,in
